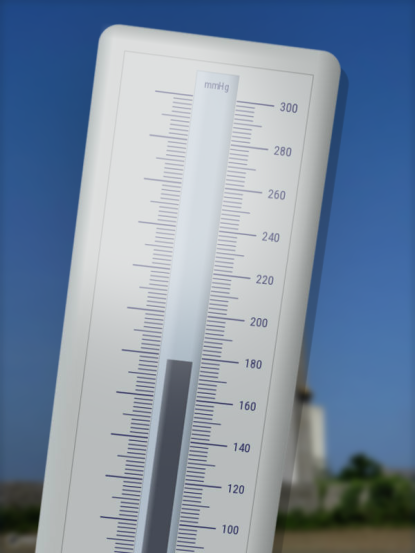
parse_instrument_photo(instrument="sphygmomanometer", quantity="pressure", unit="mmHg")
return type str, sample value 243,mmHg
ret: 178,mmHg
